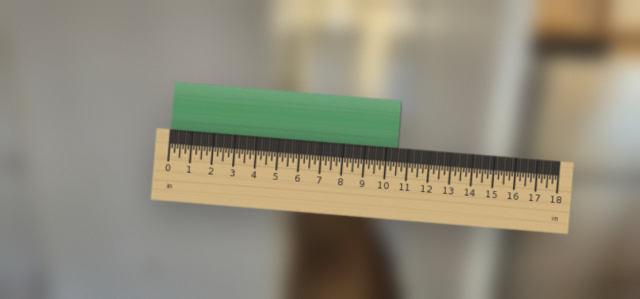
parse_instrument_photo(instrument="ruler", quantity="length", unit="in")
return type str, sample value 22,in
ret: 10.5,in
